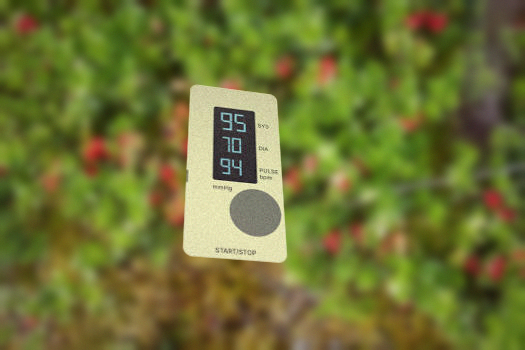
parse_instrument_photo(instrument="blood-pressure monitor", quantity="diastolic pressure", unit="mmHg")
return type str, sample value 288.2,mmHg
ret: 70,mmHg
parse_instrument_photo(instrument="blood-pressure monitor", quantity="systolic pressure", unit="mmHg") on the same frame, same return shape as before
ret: 95,mmHg
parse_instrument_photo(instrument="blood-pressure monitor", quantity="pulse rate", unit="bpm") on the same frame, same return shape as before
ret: 94,bpm
